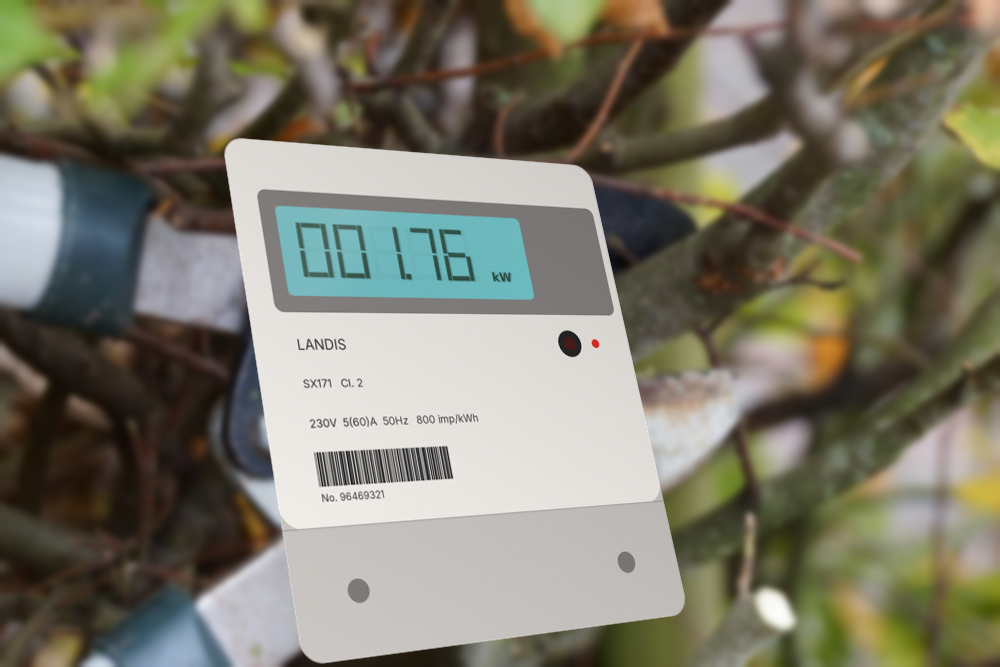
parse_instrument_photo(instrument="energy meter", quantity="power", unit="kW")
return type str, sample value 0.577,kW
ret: 1.76,kW
